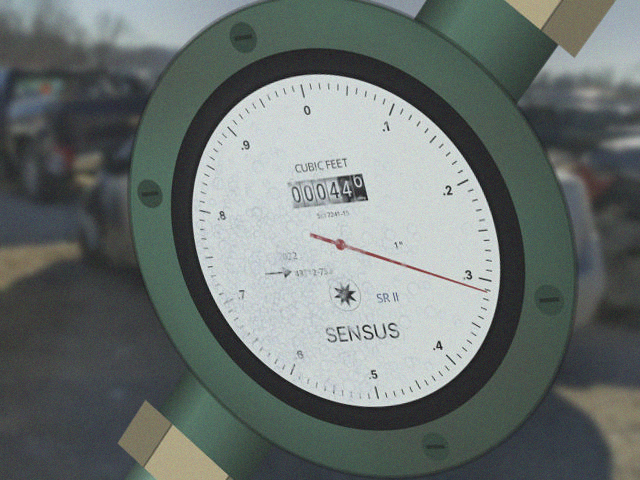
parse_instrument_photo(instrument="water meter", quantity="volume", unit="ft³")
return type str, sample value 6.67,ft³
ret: 446.31,ft³
